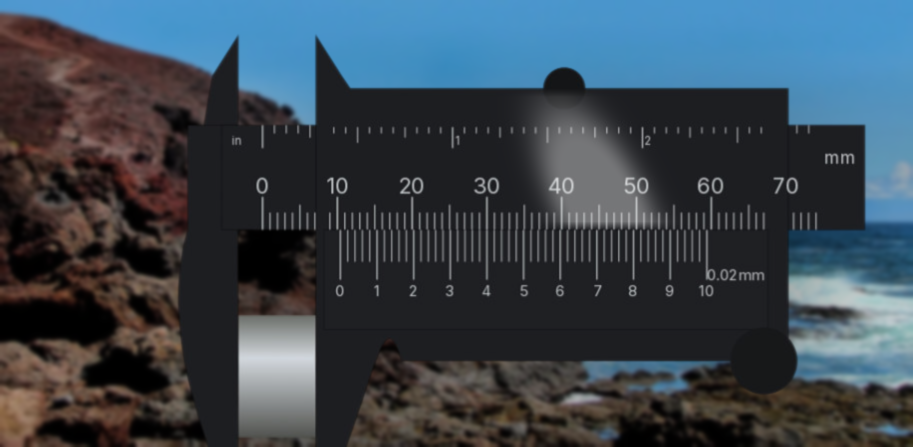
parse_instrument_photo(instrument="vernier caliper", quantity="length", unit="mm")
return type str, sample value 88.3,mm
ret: 10.4,mm
